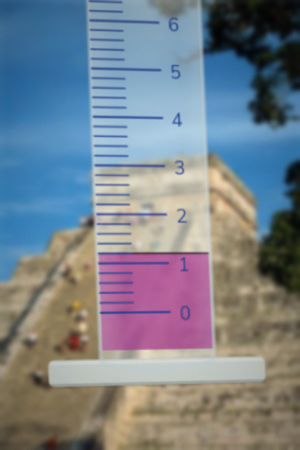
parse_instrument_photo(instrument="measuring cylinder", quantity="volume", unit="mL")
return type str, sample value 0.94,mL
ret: 1.2,mL
